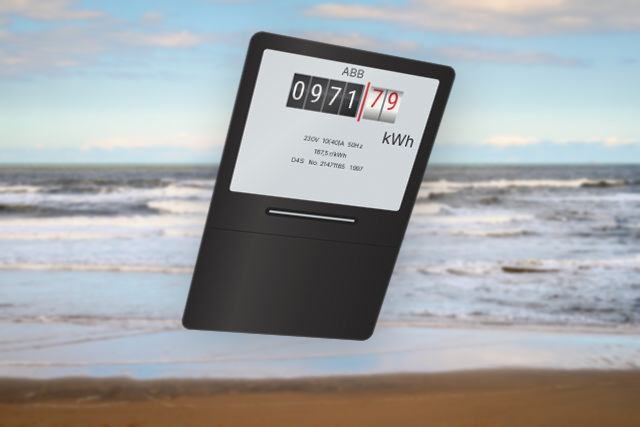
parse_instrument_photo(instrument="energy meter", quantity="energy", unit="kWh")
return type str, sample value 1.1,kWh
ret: 971.79,kWh
